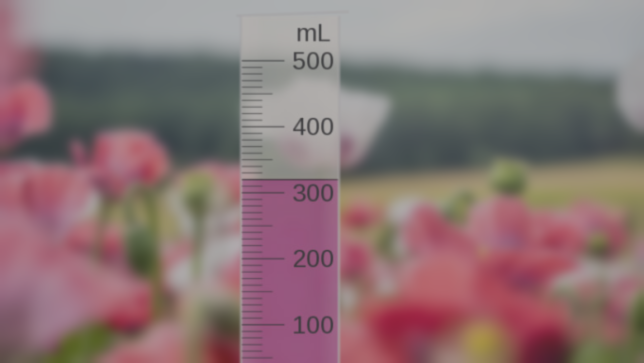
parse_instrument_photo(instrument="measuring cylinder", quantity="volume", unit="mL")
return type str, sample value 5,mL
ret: 320,mL
